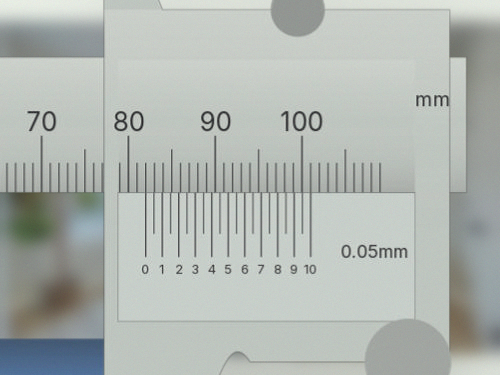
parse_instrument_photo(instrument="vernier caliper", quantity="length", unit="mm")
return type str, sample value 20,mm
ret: 82.0,mm
